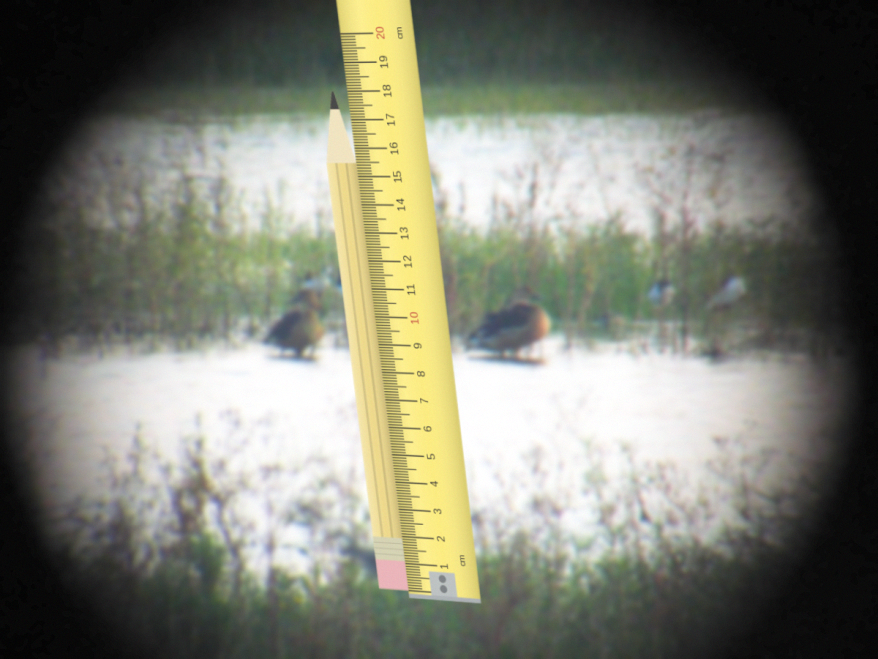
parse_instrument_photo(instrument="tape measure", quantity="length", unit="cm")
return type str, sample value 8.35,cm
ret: 18,cm
